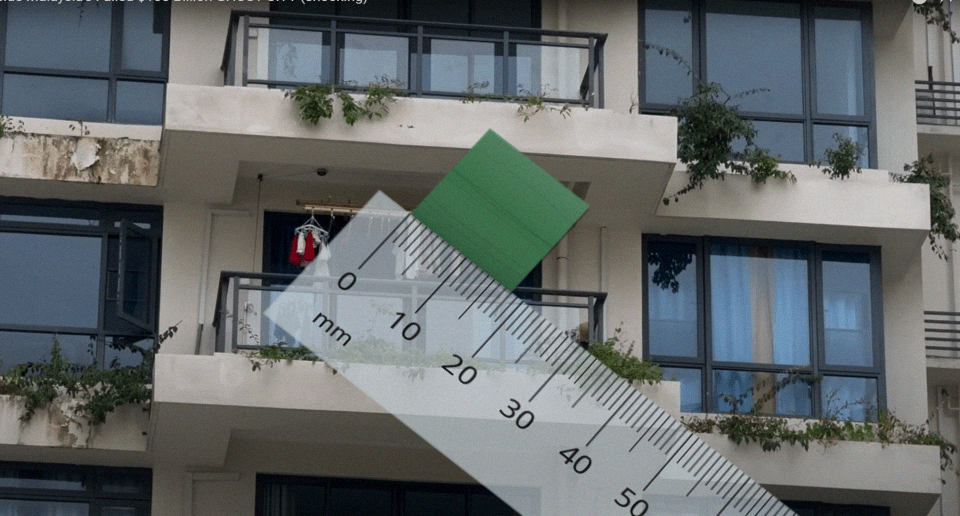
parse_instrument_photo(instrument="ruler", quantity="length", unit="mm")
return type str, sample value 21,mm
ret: 18,mm
